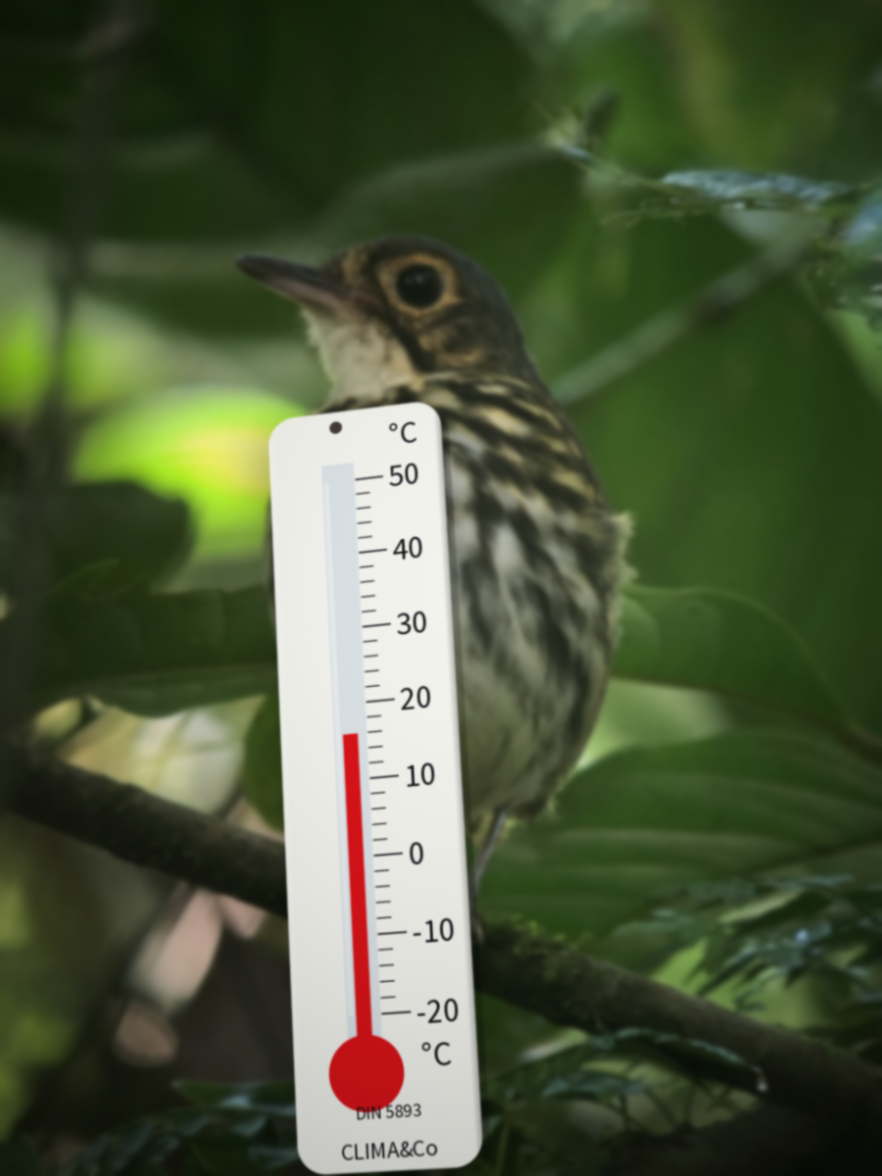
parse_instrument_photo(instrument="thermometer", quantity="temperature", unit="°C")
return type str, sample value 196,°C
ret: 16,°C
